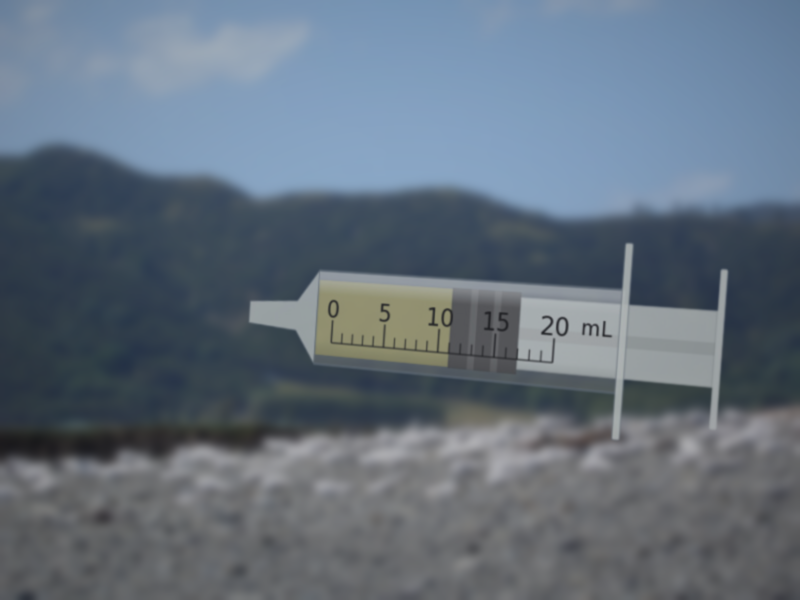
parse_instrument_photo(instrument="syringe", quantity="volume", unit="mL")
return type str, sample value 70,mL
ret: 11,mL
